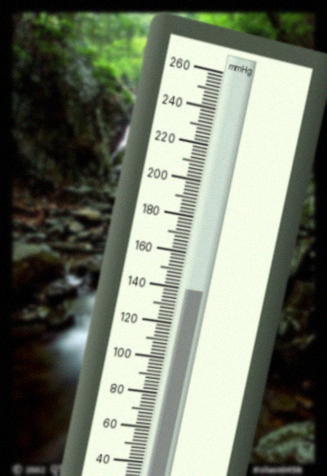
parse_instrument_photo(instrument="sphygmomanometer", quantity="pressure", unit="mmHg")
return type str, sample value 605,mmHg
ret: 140,mmHg
